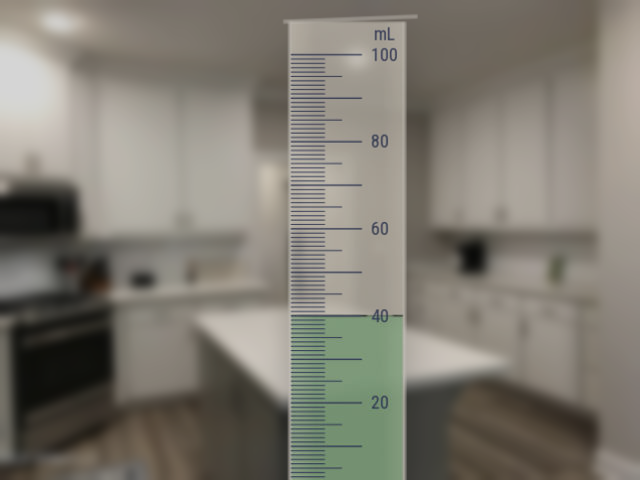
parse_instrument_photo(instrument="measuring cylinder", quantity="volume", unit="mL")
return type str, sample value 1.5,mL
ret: 40,mL
